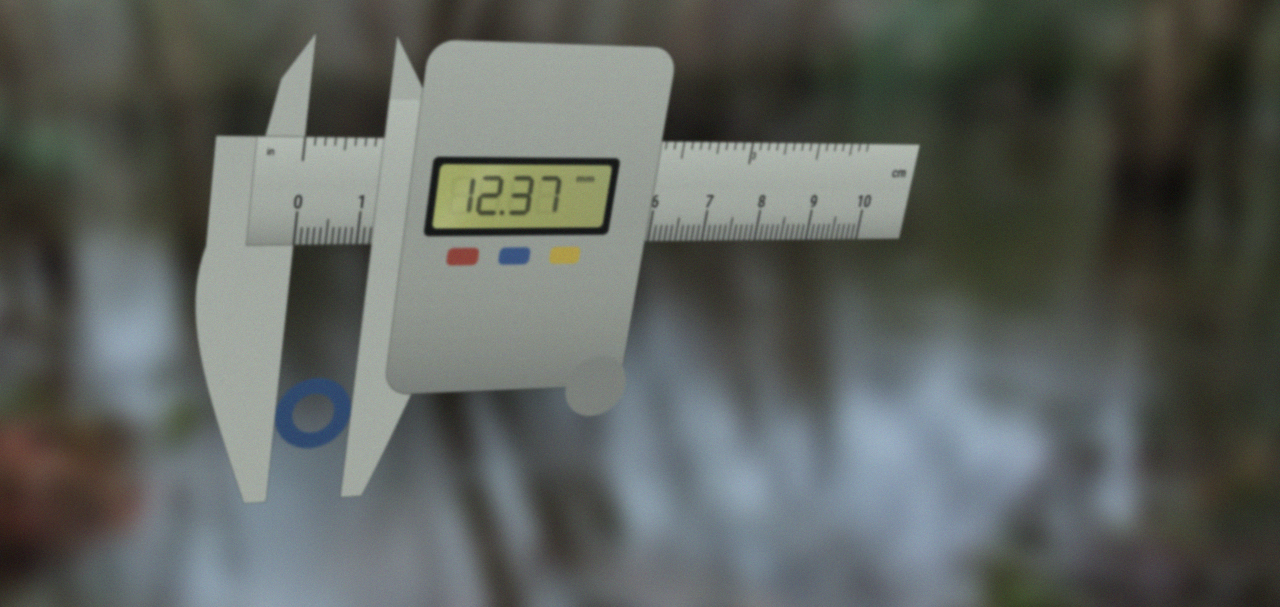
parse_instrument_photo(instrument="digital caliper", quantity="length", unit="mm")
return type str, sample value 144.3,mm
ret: 12.37,mm
